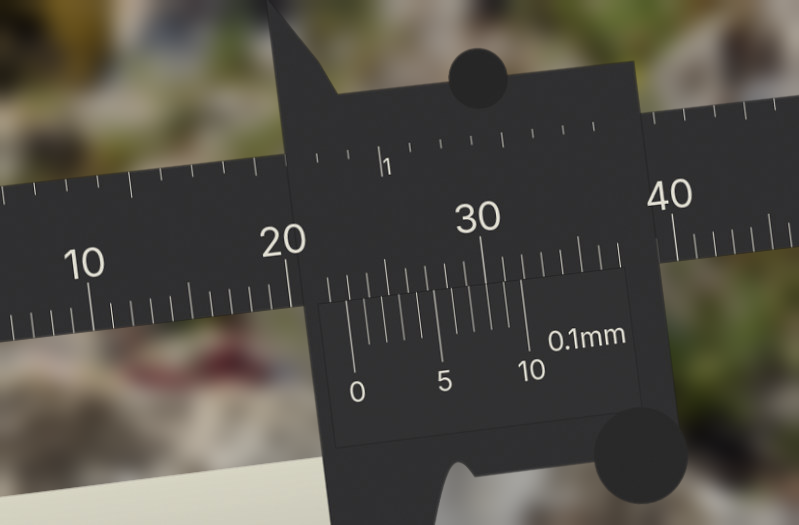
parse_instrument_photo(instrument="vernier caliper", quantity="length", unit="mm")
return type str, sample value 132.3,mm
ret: 22.8,mm
